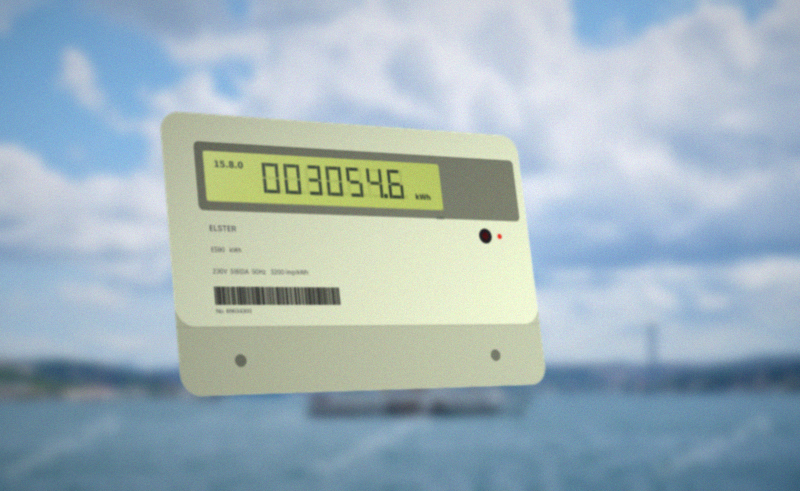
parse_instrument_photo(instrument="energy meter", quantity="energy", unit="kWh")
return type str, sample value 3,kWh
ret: 3054.6,kWh
